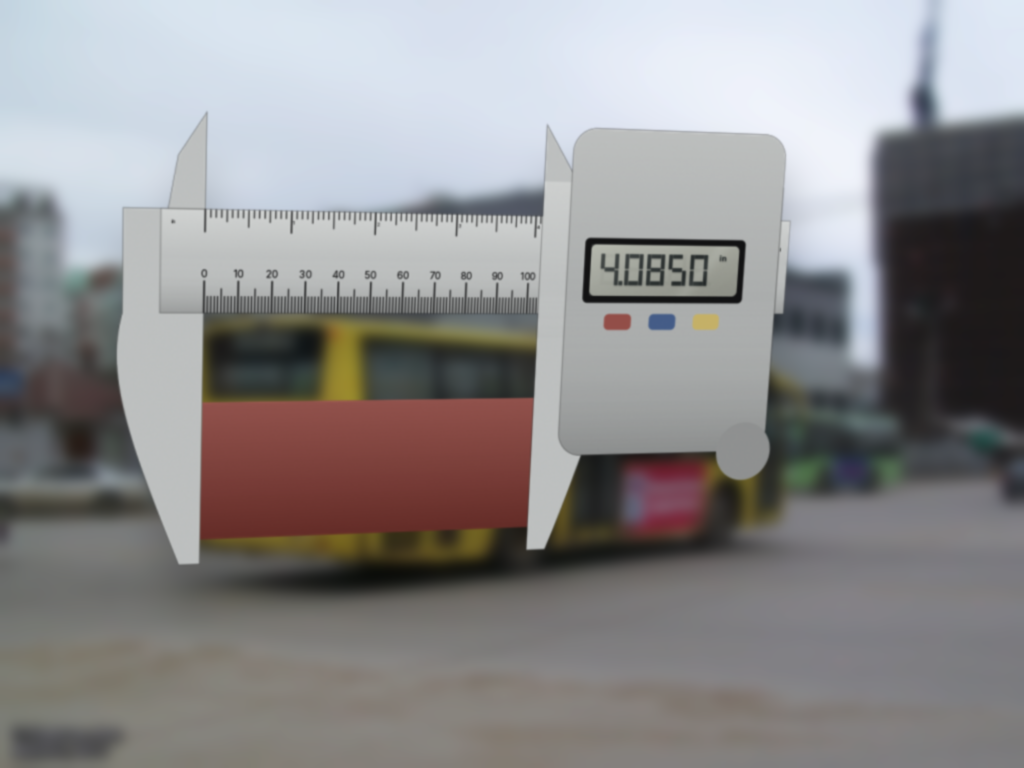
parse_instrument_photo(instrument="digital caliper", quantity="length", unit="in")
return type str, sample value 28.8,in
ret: 4.0850,in
